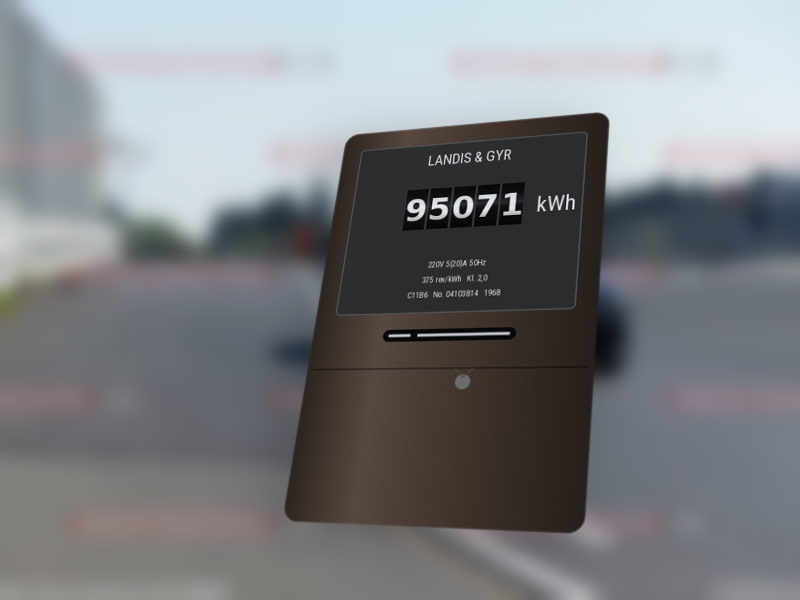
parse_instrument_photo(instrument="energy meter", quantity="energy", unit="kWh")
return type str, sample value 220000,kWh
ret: 95071,kWh
